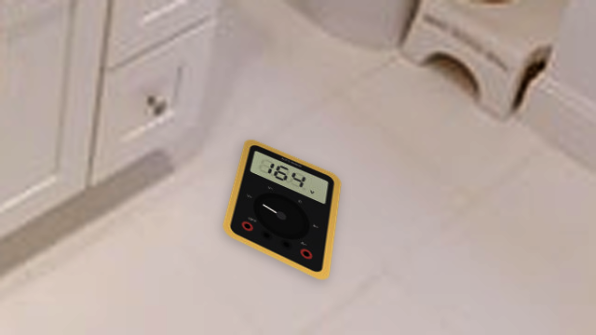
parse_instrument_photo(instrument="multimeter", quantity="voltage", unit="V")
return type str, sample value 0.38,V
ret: 164,V
